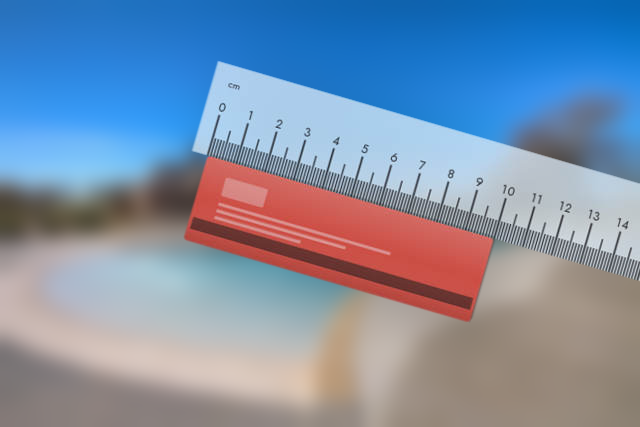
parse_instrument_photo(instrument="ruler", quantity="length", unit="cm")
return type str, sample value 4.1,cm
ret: 10,cm
